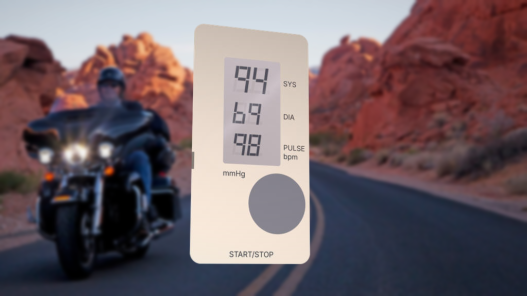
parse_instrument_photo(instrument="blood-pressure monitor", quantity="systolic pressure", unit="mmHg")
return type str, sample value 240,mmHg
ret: 94,mmHg
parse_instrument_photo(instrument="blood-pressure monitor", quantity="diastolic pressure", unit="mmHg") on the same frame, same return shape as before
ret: 69,mmHg
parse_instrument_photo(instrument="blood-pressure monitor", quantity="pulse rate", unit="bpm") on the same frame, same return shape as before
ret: 98,bpm
